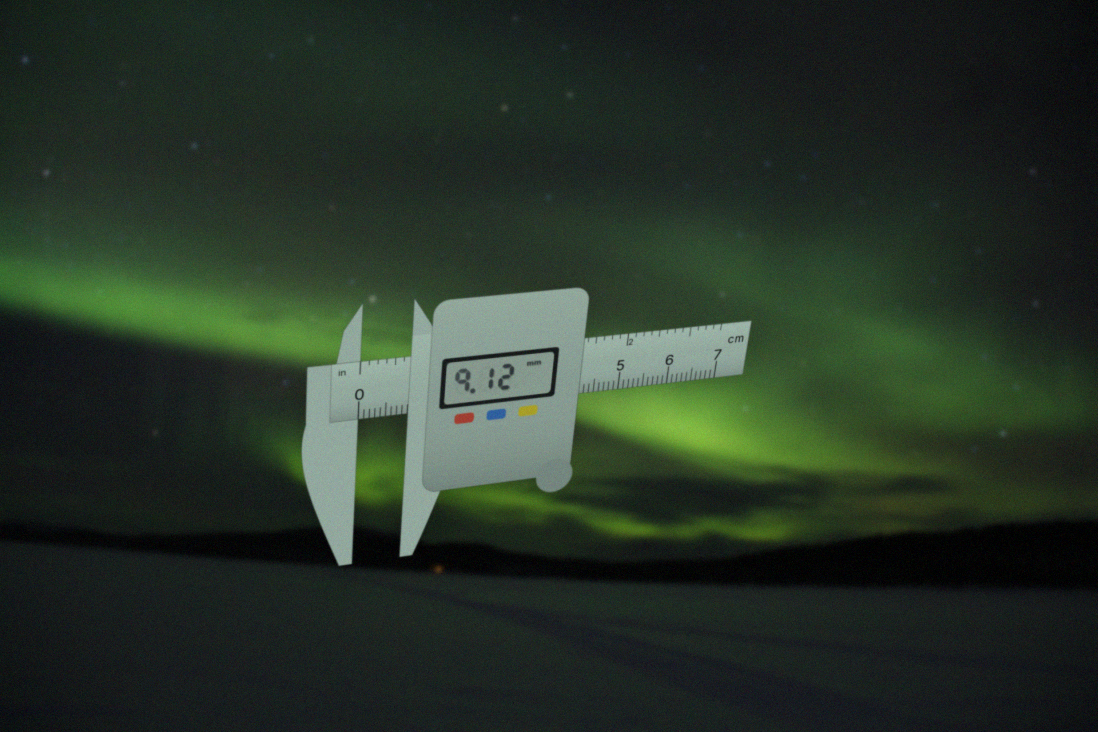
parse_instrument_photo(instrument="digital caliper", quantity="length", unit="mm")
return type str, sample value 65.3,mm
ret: 9.12,mm
